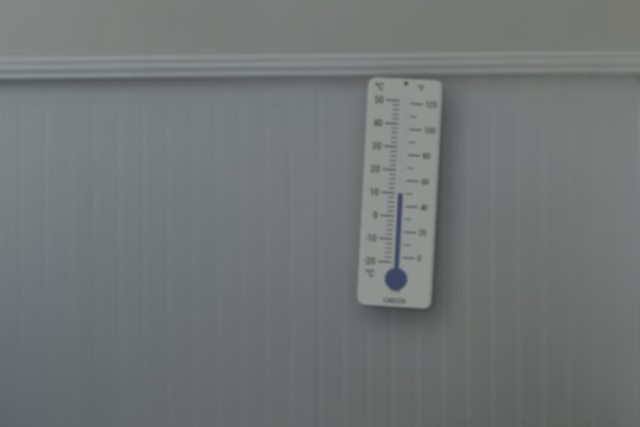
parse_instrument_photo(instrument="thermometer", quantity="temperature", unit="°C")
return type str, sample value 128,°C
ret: 10,°C
